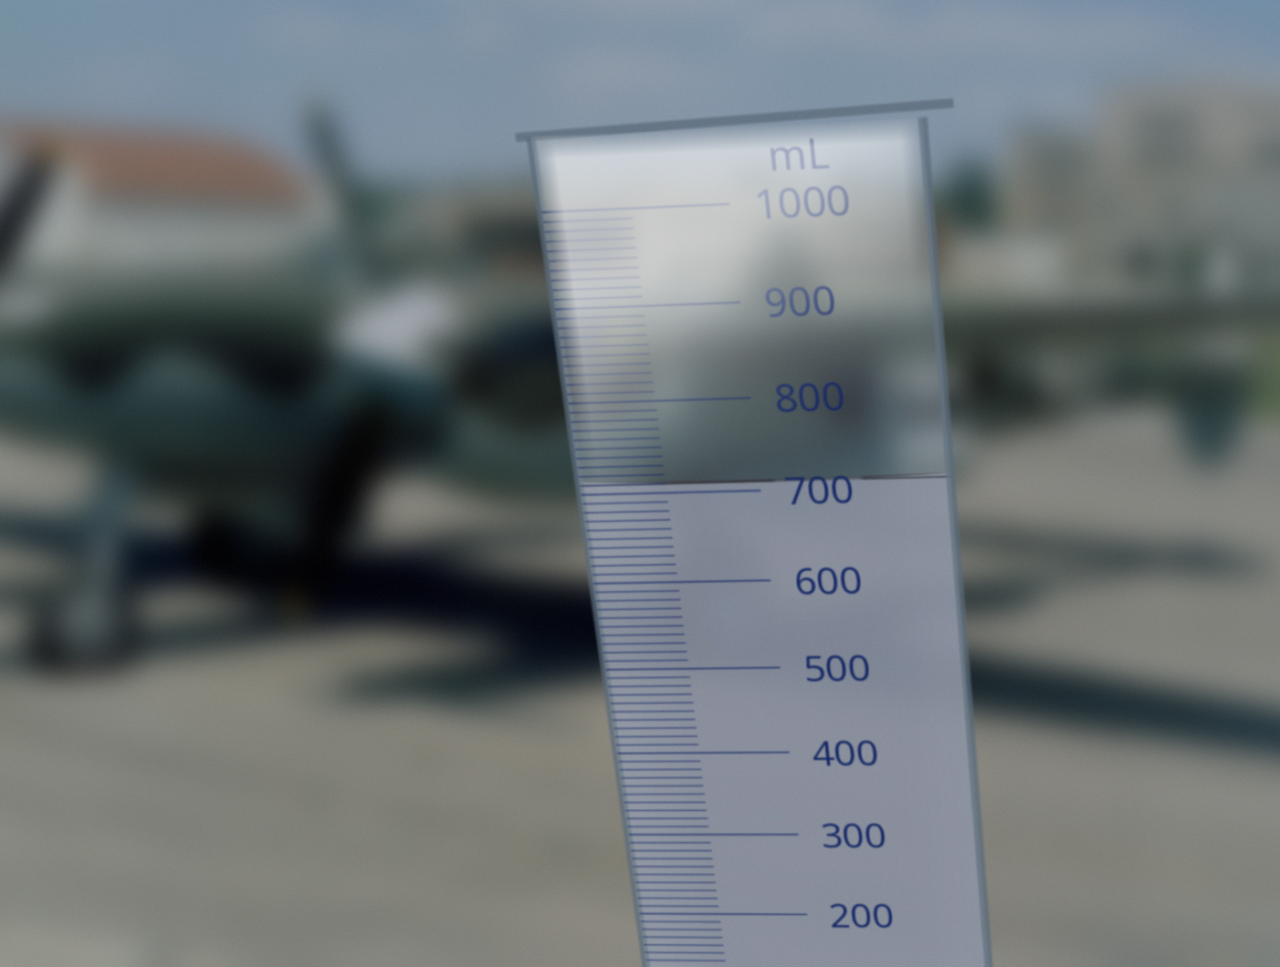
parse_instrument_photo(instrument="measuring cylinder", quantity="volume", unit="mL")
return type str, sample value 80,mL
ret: 710,mL
